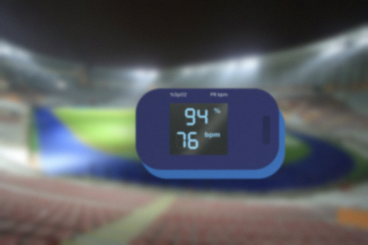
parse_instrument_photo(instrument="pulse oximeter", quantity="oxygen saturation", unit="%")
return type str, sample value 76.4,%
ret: 94,%
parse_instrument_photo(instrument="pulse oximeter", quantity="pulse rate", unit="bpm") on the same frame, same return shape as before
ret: 76,bpm
